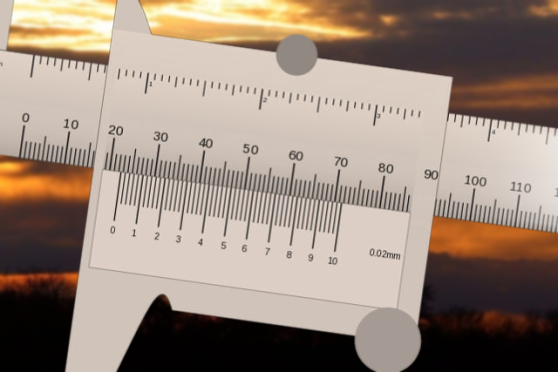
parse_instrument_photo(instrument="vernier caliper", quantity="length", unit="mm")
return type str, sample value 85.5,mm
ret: 22.5,mm
